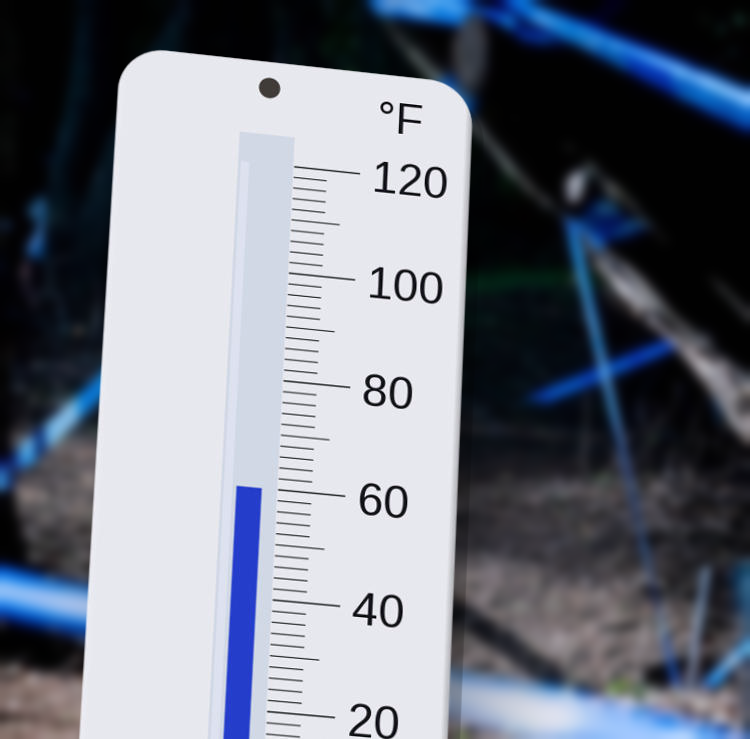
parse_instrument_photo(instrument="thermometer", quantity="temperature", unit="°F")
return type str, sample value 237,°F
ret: 60,°F
